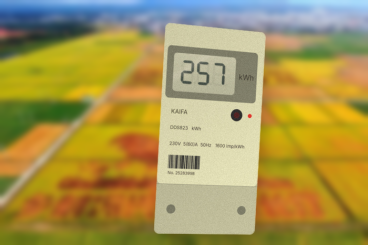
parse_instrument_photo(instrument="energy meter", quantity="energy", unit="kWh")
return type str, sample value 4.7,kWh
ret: 257,kWh
